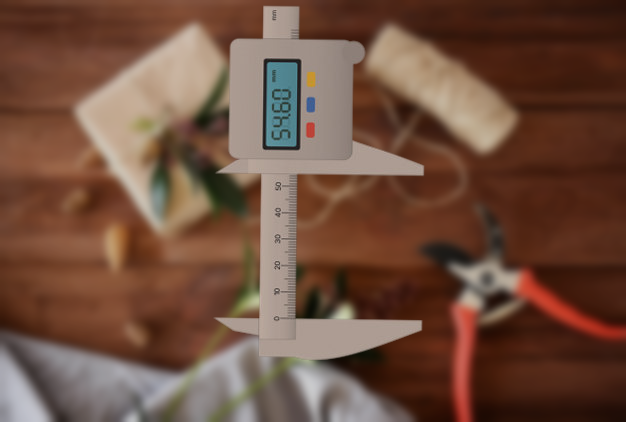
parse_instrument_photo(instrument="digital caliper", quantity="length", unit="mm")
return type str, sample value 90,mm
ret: 54.60,mm
